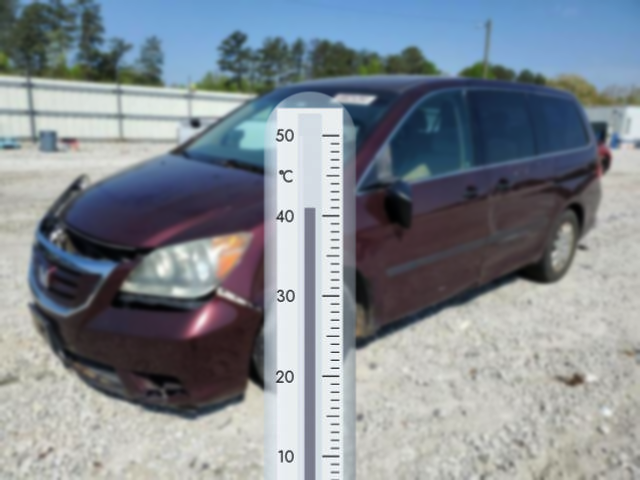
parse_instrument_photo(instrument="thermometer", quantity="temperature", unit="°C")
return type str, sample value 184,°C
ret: 41,°C
